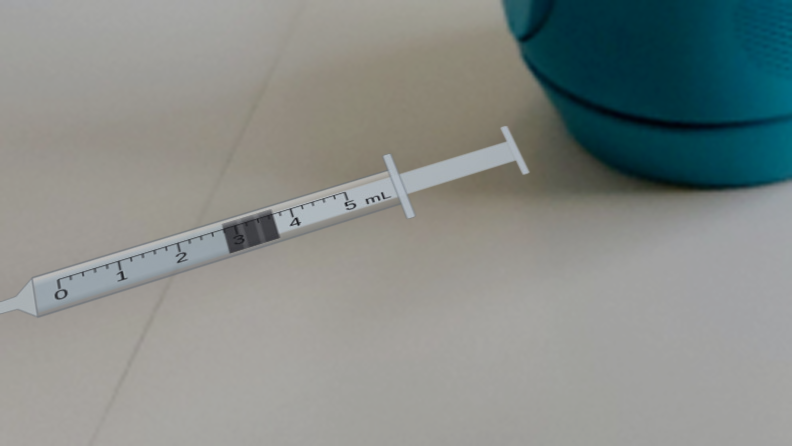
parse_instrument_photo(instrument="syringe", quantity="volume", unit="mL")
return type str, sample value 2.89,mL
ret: 2.8,mL
